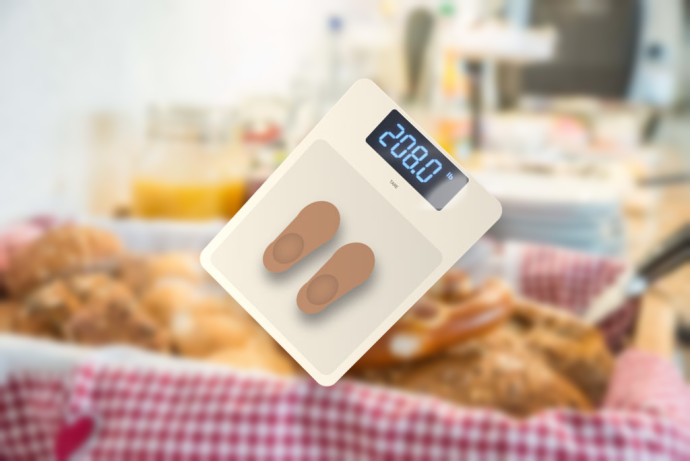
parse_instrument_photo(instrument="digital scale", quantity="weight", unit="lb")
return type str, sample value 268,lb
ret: 208.0,lb
